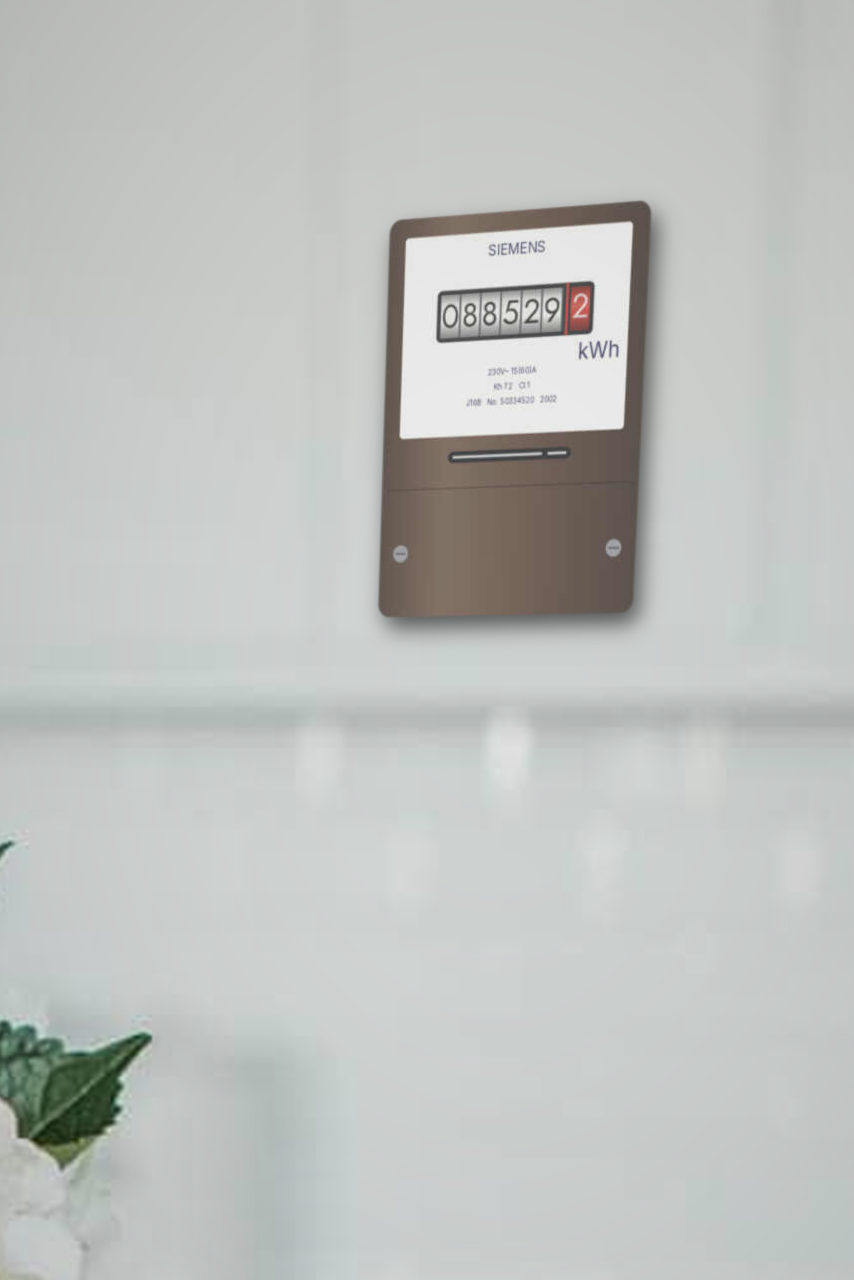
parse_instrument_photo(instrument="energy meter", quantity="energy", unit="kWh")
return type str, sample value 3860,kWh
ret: 88529.2,kWh
